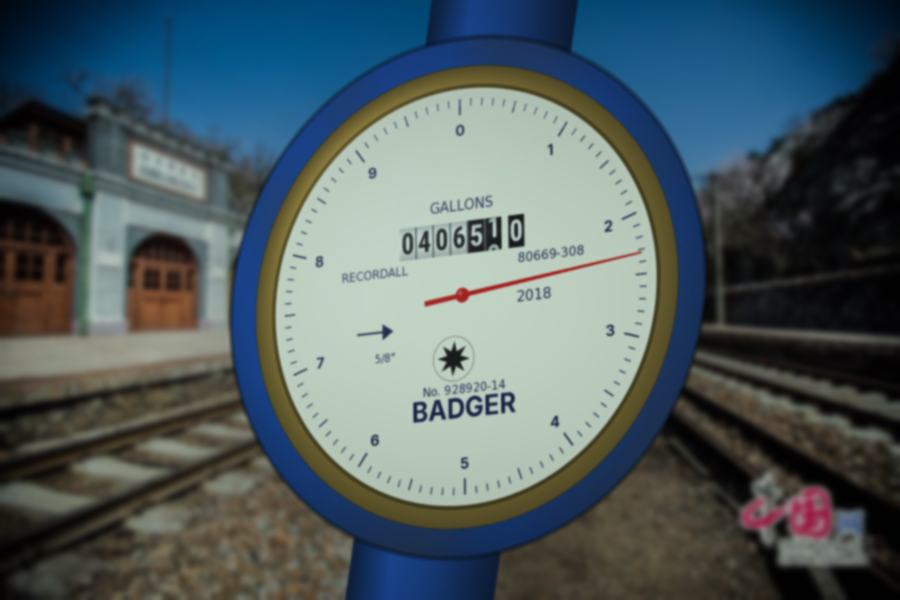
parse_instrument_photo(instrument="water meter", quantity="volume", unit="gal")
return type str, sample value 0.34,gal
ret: 406512.3,gal
